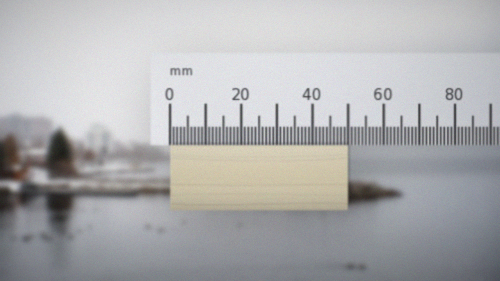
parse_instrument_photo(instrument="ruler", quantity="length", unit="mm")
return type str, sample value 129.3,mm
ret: 50,mm
